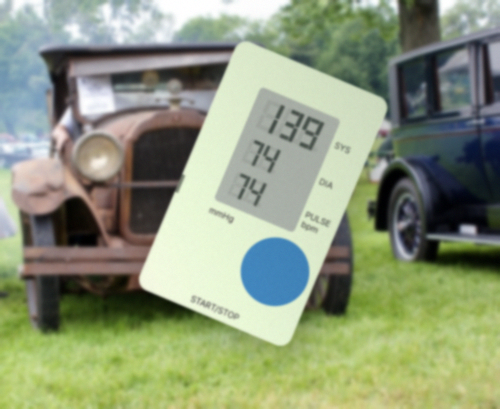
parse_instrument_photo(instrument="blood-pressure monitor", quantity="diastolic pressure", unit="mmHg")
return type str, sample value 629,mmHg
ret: 74,mmHg
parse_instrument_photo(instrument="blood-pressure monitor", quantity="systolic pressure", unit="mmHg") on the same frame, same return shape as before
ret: 139,mmHg
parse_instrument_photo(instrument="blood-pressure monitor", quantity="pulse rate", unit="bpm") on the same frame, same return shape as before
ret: 74,bpm
